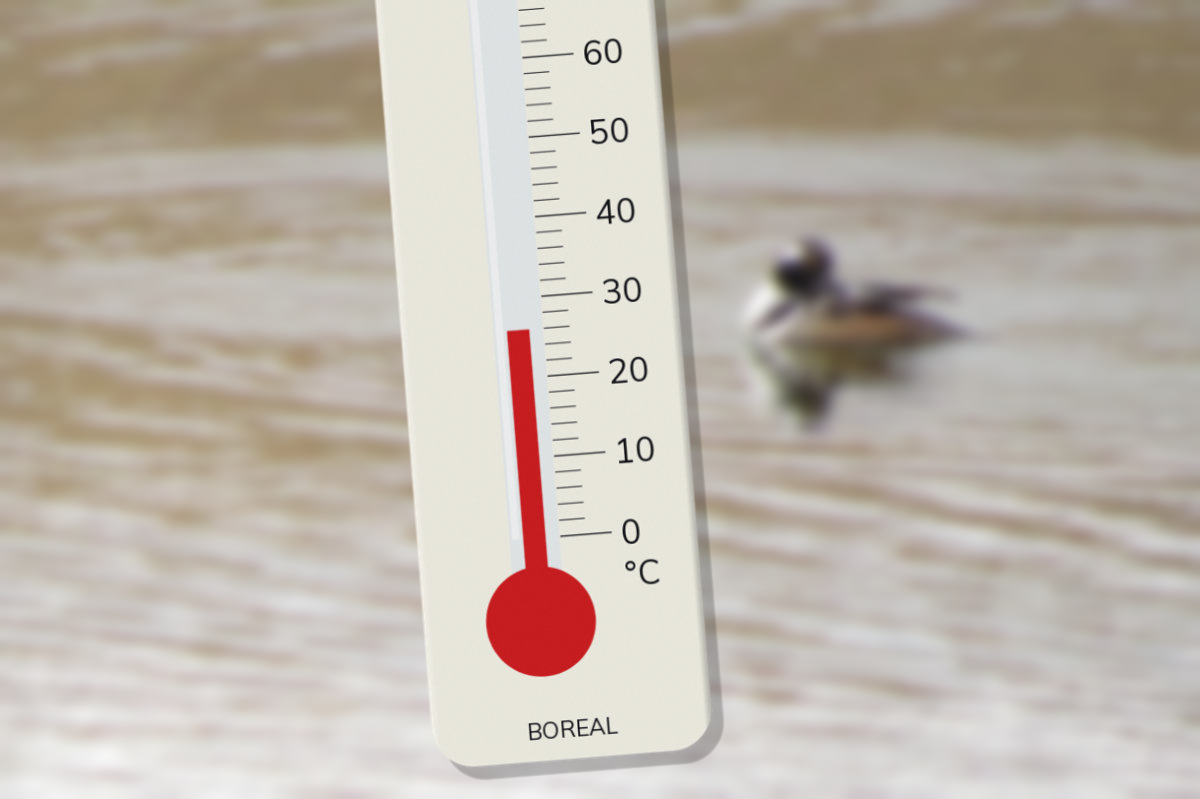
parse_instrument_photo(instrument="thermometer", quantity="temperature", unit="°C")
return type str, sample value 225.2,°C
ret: 26,°C
